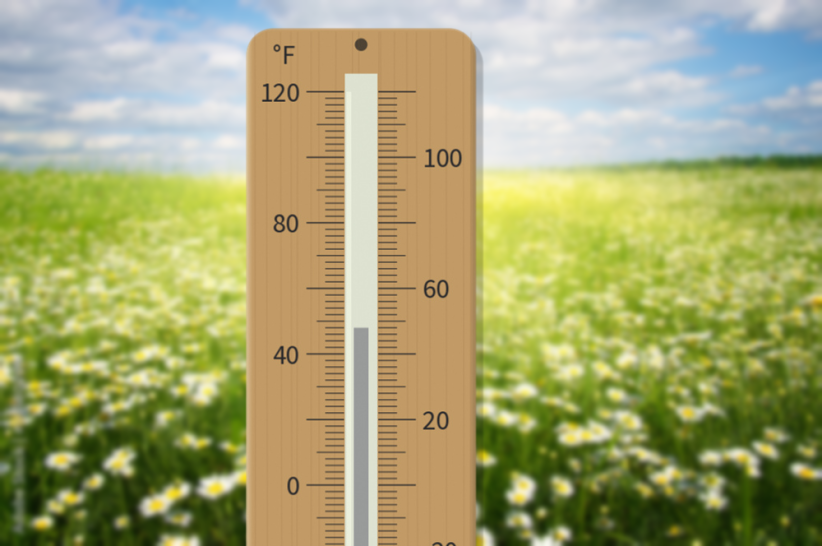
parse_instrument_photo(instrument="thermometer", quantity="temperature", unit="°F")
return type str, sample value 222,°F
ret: 48,°F
